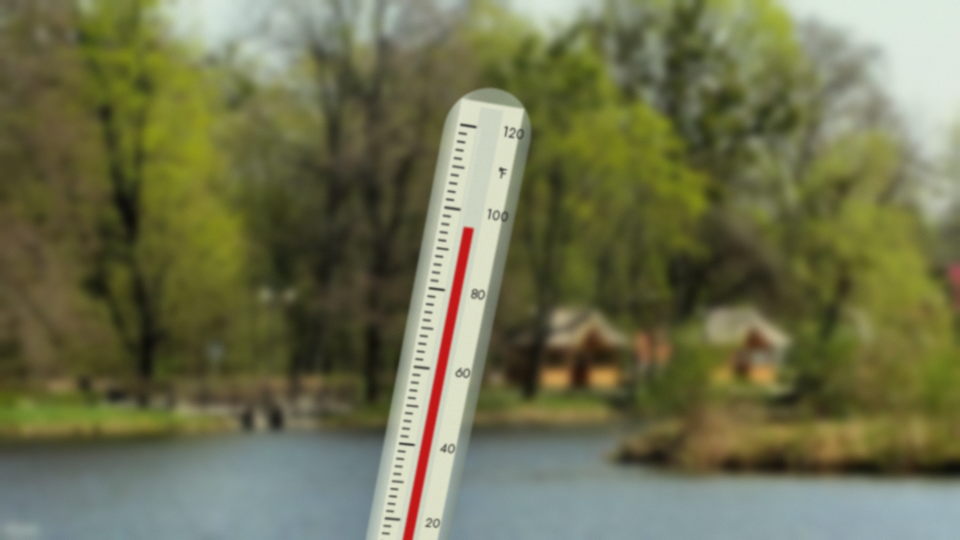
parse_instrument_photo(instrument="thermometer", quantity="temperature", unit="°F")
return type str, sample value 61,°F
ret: 96,°F
